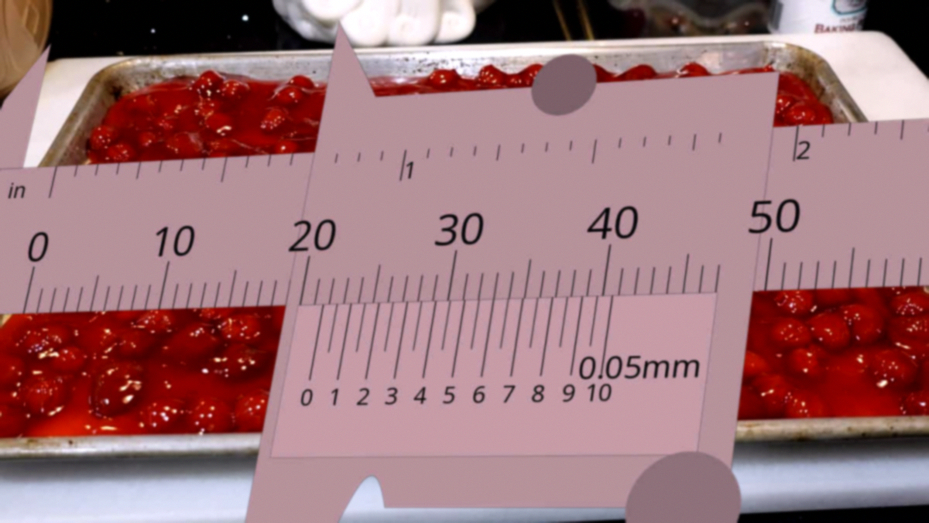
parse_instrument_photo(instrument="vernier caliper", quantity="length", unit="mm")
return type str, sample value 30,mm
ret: 21.6,mm
